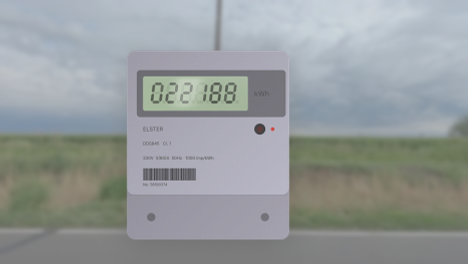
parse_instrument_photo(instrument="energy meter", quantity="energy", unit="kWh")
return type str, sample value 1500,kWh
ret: 22188,kWh
